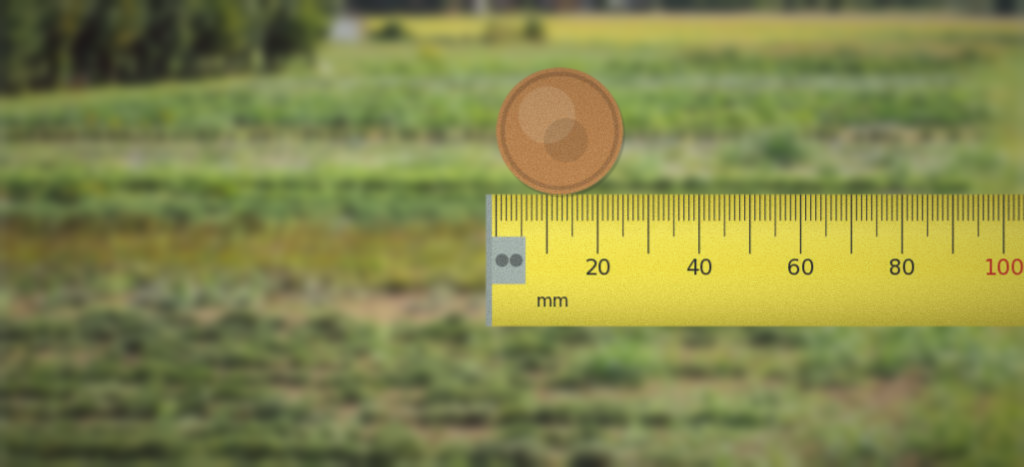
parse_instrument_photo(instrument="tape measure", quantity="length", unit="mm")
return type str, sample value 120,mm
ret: 25,mm
